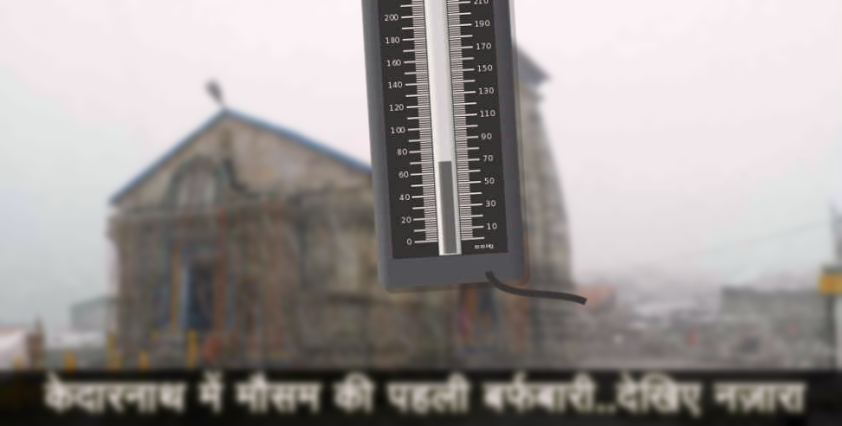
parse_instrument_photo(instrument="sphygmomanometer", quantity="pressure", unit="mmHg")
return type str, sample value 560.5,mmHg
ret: 70,mmHg
